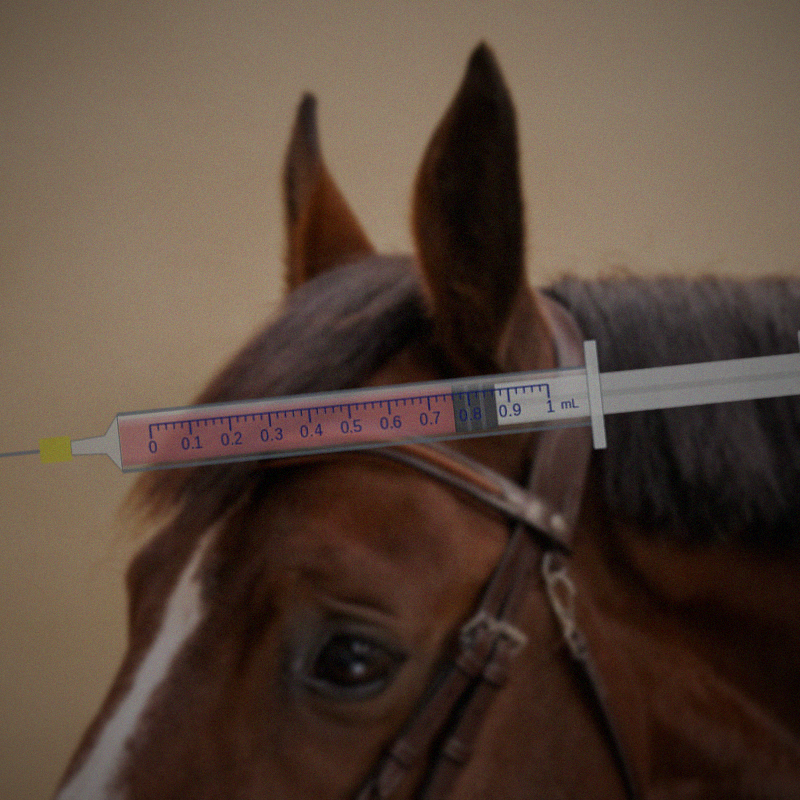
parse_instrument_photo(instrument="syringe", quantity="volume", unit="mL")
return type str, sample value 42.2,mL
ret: 0.76,mL
